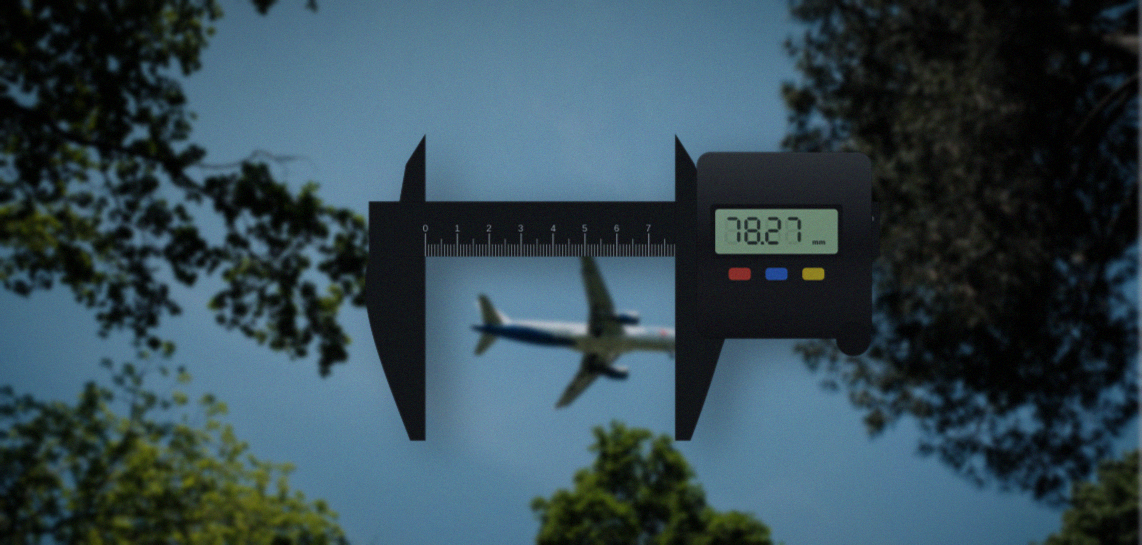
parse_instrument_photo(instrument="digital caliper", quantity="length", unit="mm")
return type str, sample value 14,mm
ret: 78.27,mm
